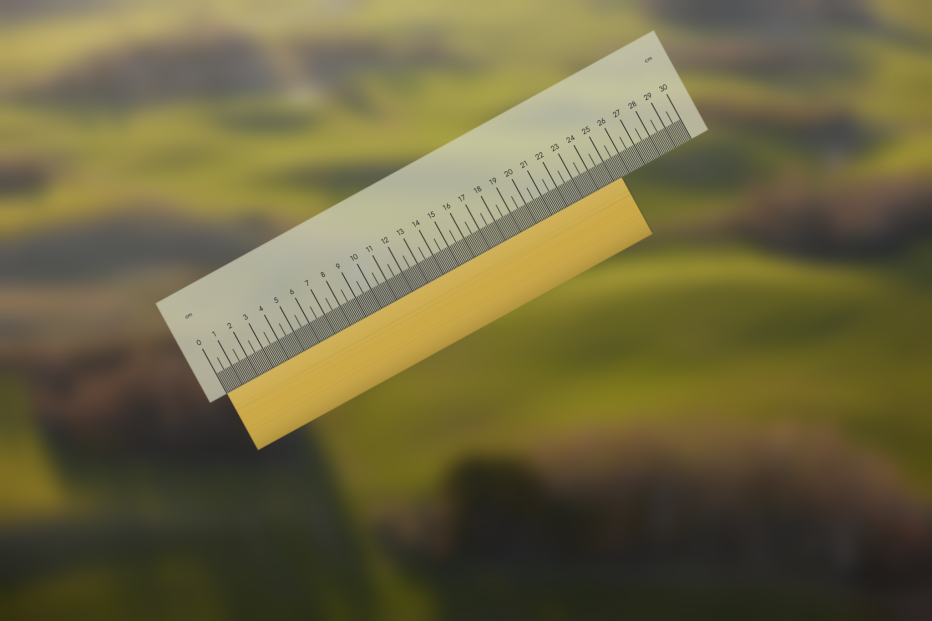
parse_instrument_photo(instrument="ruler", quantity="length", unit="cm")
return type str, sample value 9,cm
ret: 25.5,cm
